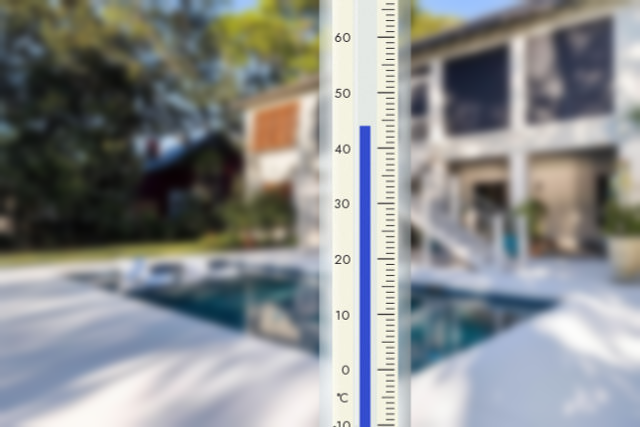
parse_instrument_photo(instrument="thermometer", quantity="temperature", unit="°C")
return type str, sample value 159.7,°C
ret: 44,°C
